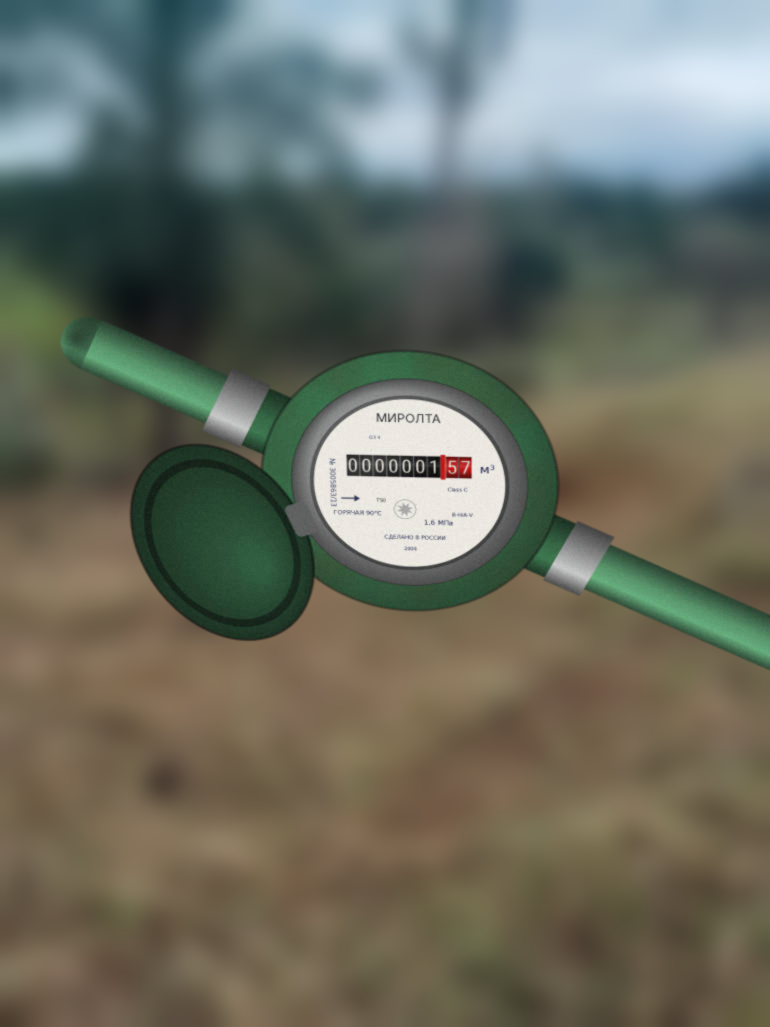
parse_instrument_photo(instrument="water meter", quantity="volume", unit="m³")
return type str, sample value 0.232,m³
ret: 1.57,m³
